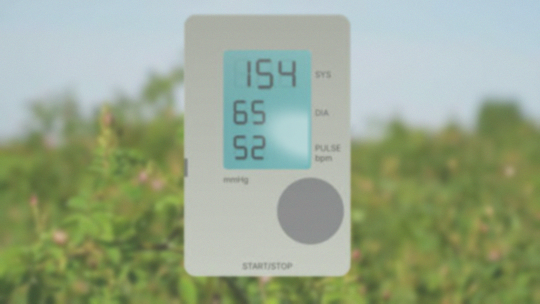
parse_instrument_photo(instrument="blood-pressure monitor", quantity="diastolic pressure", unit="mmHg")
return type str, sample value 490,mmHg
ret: 65,mmHg
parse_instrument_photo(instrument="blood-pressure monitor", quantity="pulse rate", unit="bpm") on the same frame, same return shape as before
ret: 52,bpm
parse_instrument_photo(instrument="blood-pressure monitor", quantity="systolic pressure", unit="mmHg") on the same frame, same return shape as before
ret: 154,mmHg
